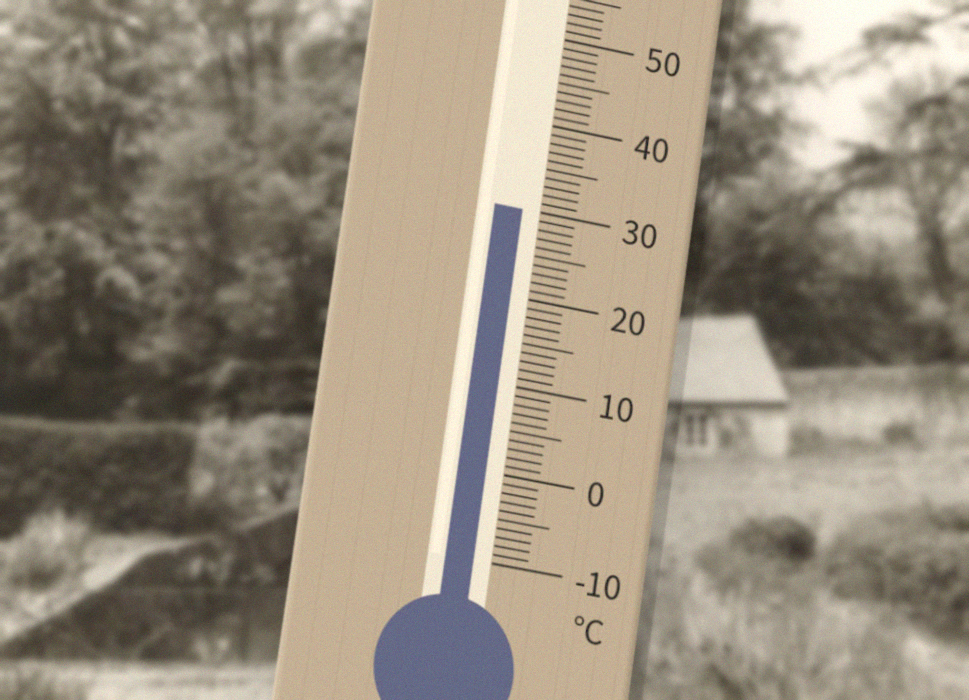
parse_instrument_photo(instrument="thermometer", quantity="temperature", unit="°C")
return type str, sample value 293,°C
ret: 30,°C
